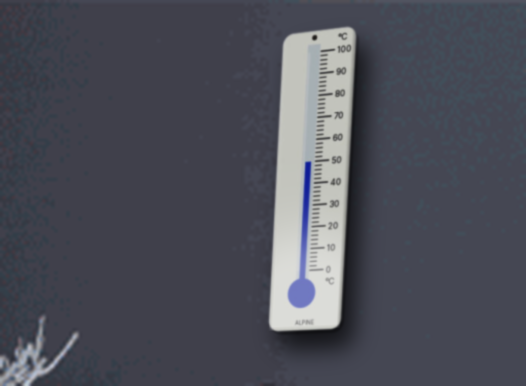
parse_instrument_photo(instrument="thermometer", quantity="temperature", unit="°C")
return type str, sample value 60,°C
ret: 50,°C
